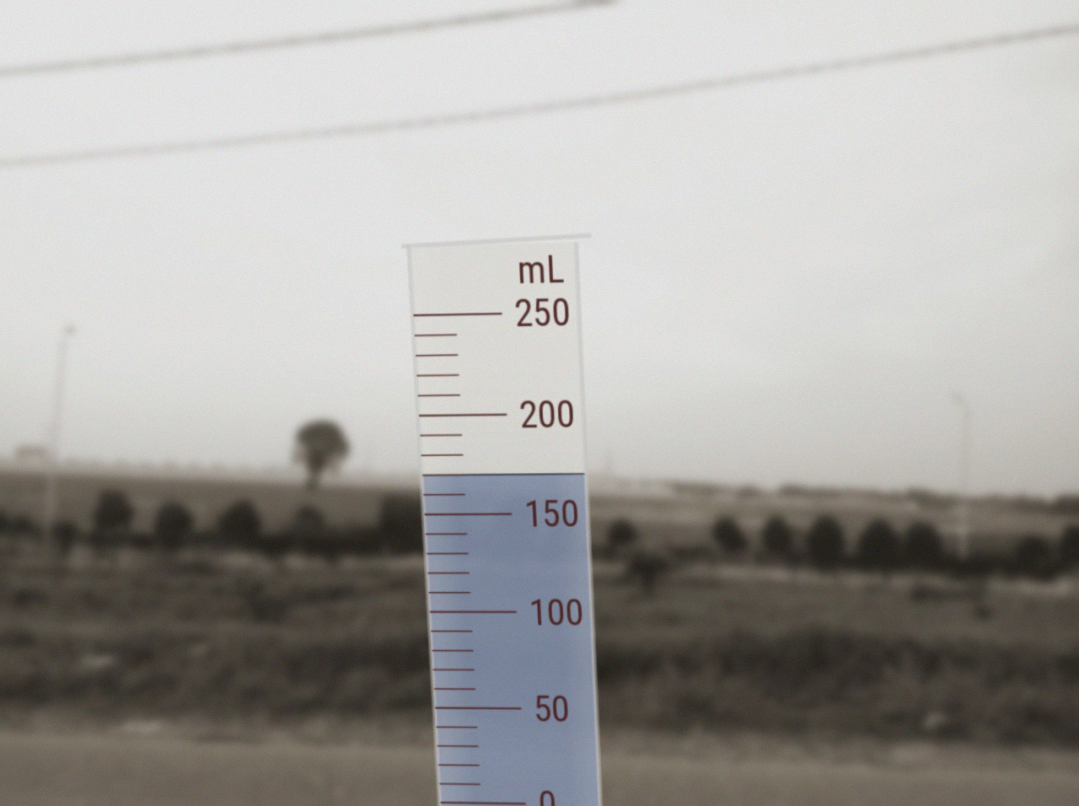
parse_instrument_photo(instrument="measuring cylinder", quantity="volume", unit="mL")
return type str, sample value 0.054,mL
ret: 170,mL
